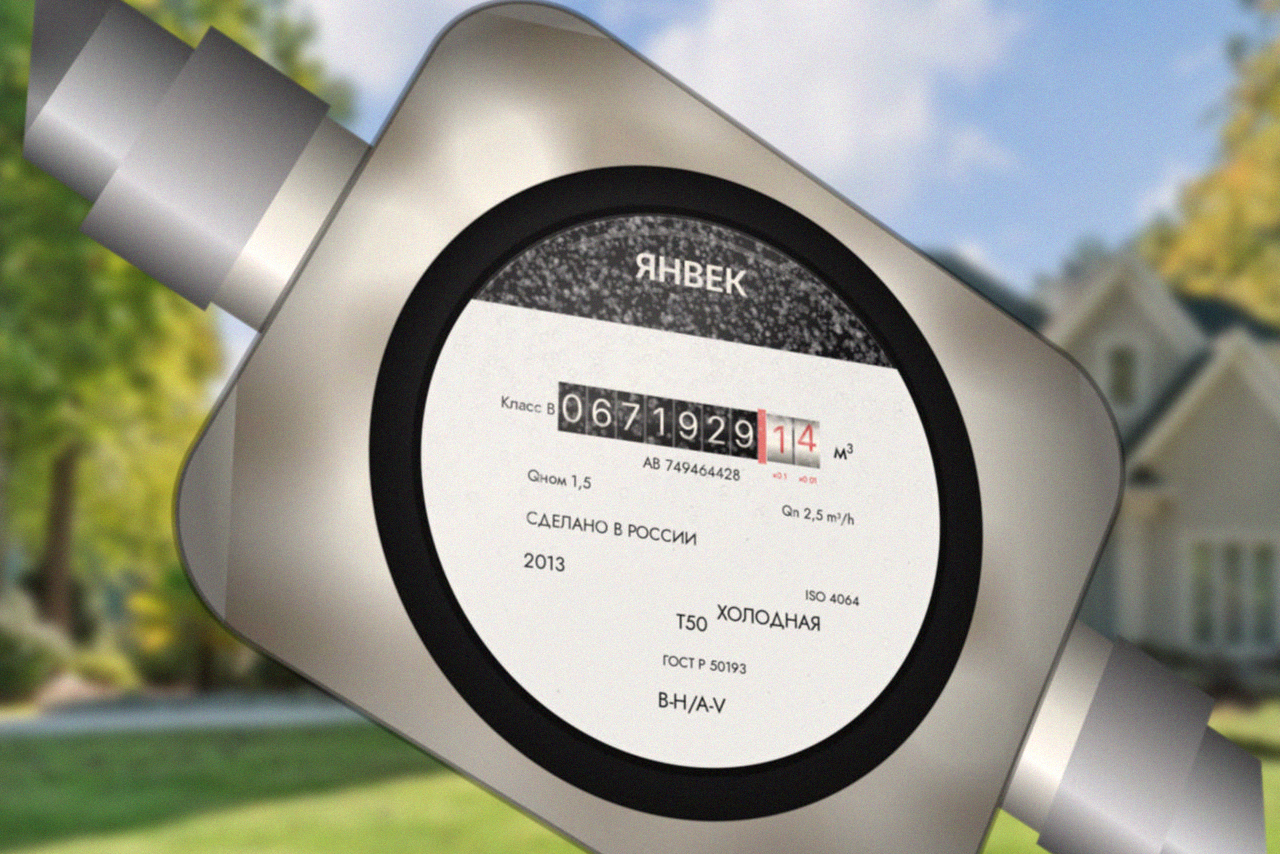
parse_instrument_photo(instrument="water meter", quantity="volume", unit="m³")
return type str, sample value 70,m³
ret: 671929.14,m³
